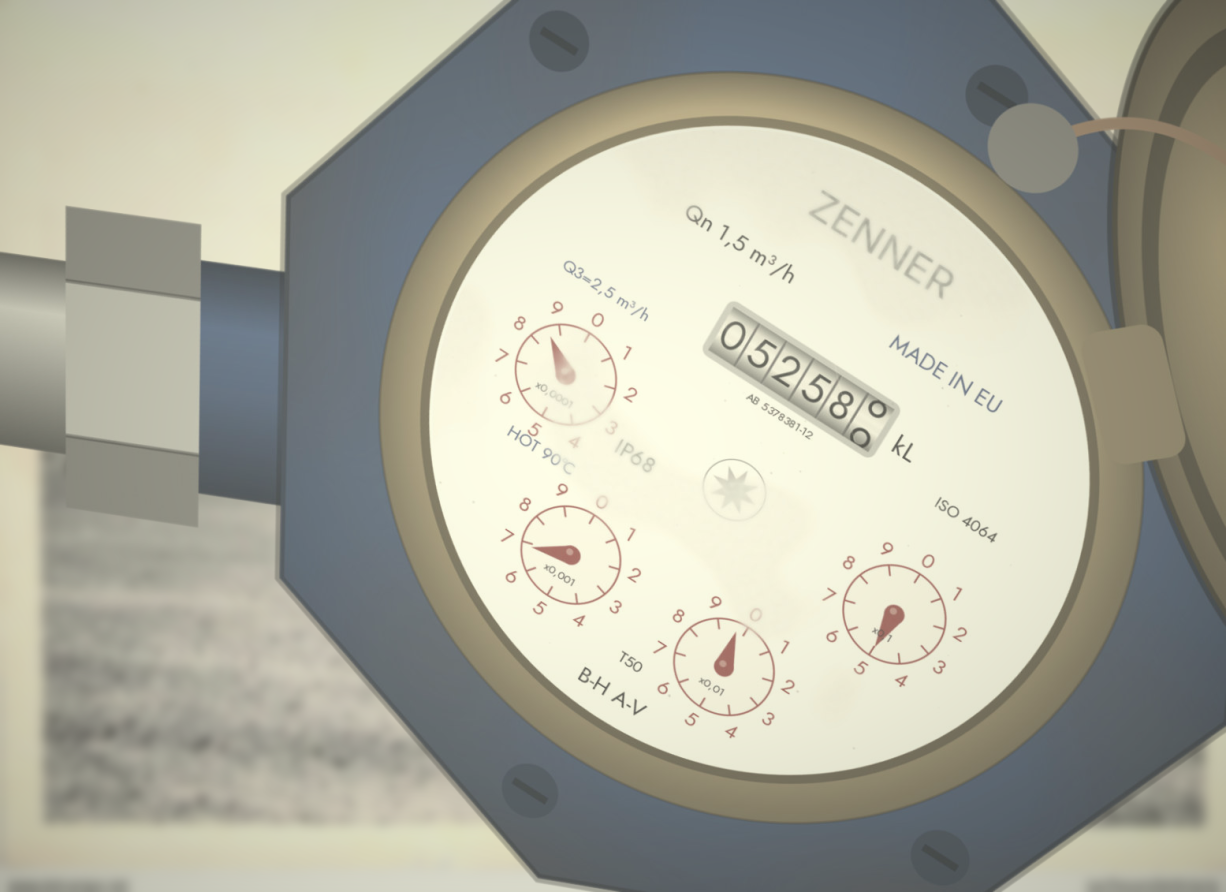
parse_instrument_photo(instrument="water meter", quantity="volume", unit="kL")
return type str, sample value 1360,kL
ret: 52588.4968,kL
